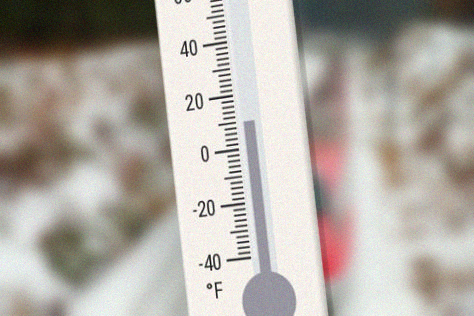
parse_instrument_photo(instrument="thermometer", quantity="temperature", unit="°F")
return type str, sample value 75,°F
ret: 10,°F
